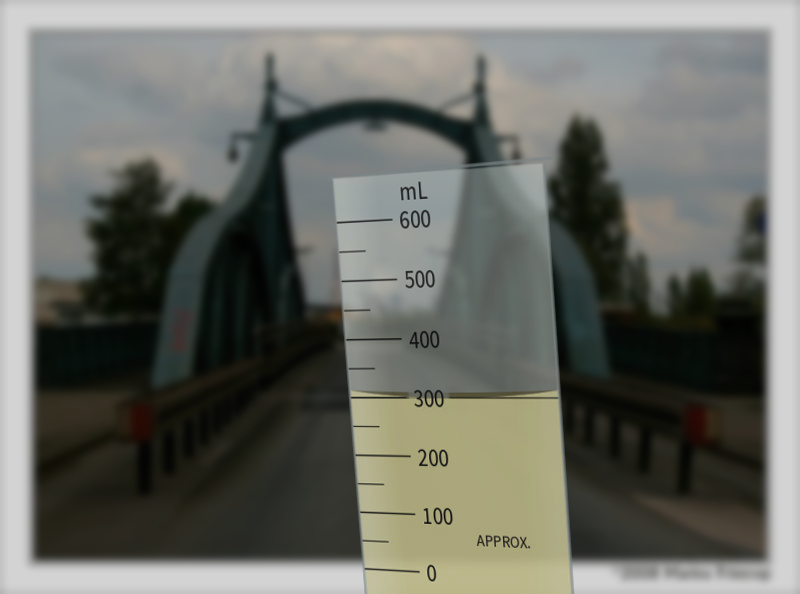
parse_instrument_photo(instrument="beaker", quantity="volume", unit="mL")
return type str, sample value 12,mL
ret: 300,mL
